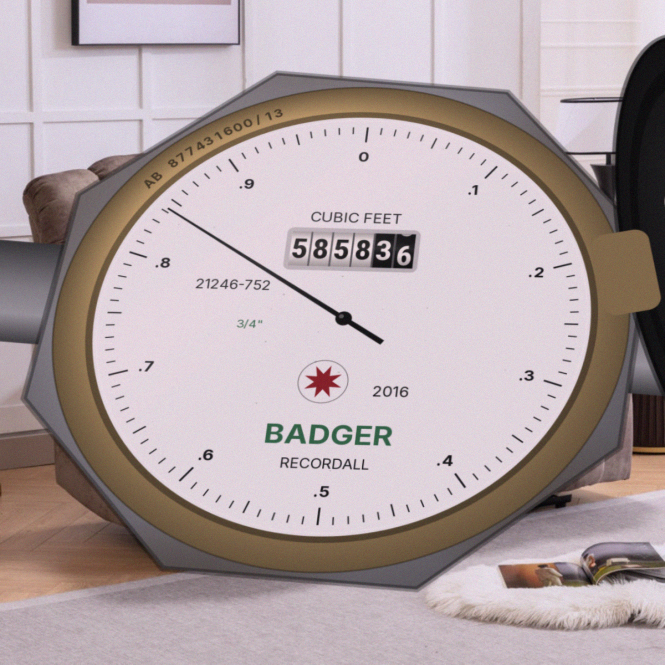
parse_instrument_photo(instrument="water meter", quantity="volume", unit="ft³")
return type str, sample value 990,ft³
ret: 585835.84,ft³
